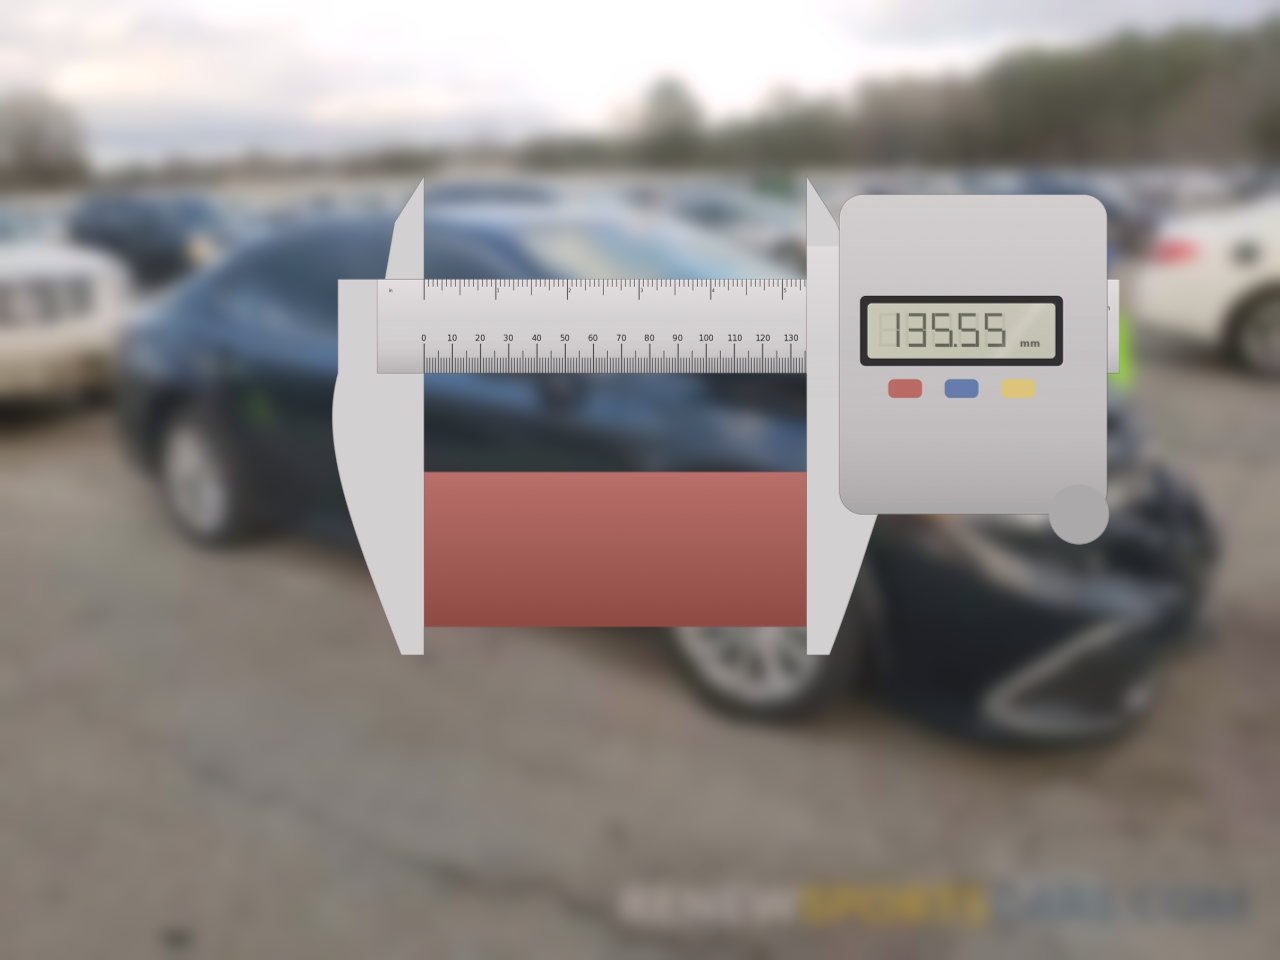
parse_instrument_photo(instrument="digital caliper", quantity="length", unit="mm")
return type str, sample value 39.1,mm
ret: 135.55,mm
